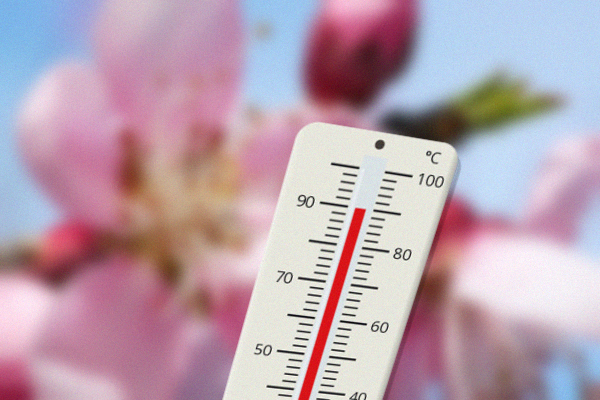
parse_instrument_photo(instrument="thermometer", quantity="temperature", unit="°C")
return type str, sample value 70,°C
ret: 90,°C
